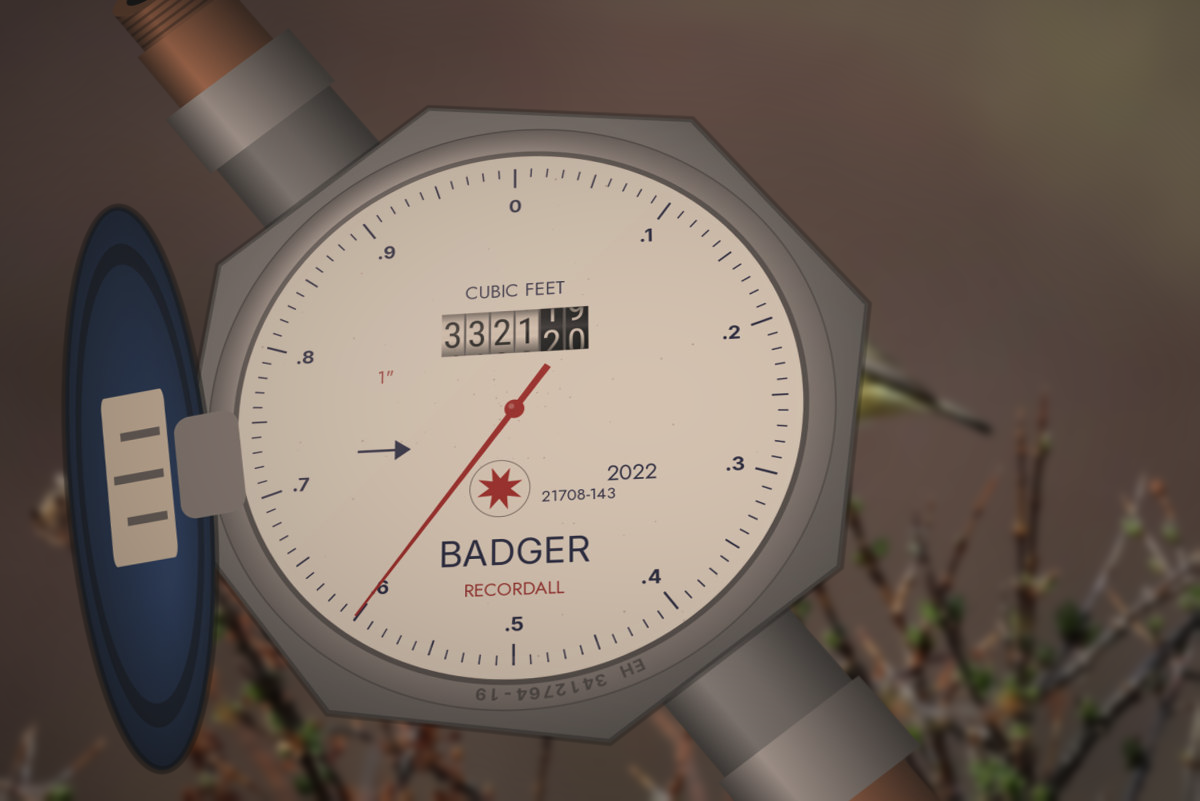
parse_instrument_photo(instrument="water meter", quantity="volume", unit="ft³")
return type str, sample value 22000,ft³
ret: 332119.60,ft³
